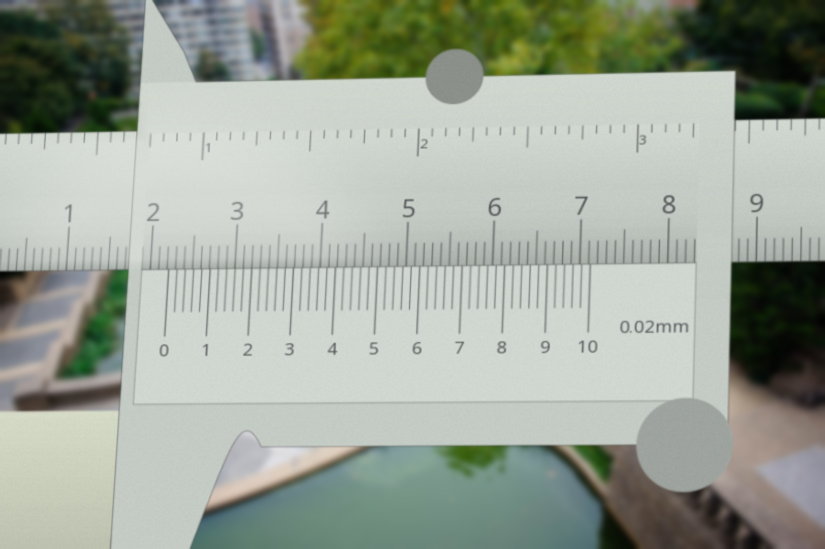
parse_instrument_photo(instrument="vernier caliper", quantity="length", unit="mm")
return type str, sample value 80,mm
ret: 22.2,mm
